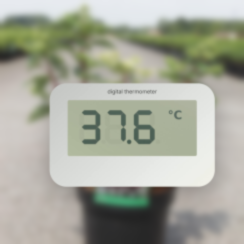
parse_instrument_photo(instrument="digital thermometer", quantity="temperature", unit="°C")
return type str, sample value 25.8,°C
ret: 37.6,°C
